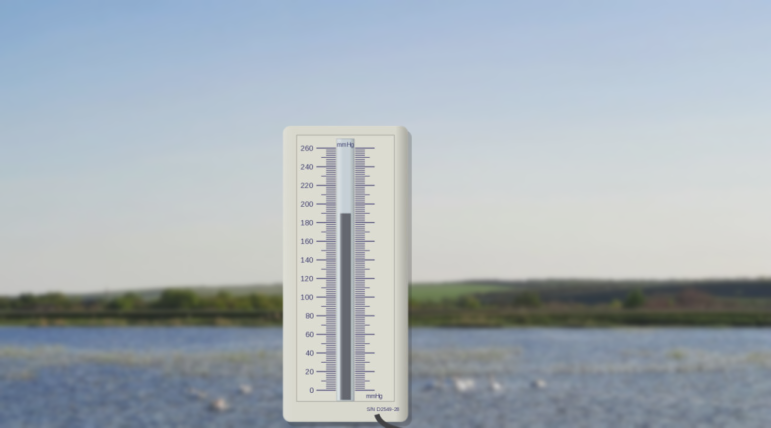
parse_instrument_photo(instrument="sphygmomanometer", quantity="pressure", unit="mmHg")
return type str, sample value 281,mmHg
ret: 190,mmHg
